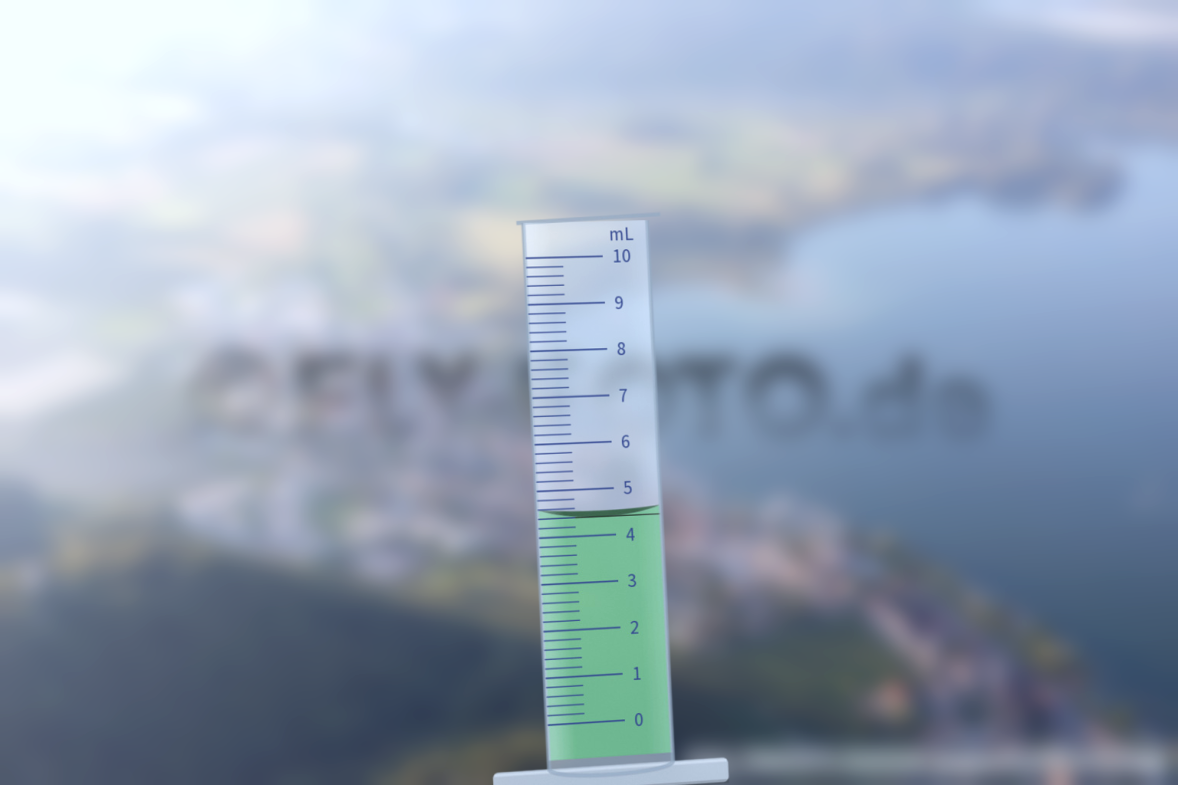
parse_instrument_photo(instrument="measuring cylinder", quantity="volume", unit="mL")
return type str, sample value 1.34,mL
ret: 4.4,mL
